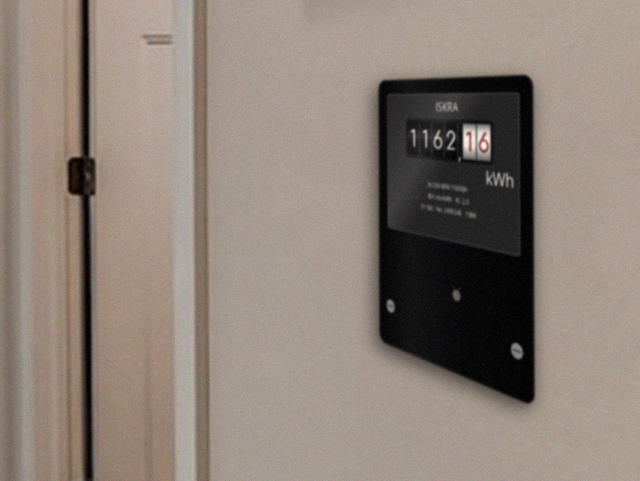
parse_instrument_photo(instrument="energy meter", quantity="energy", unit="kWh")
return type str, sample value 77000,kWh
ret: 1162.16,kWh
